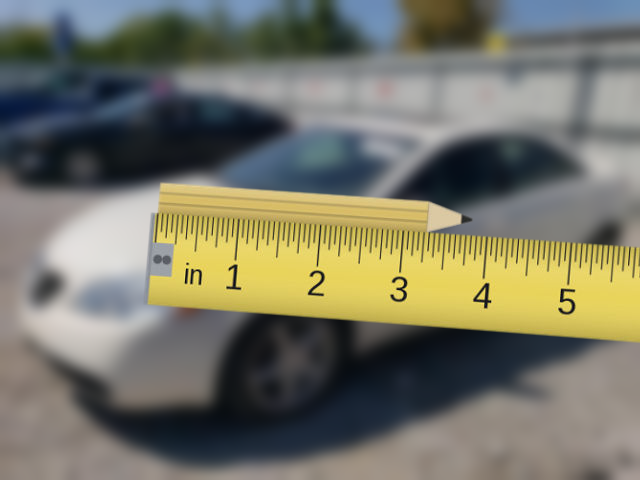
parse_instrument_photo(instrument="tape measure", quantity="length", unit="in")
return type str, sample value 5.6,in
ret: 3.8125,in
